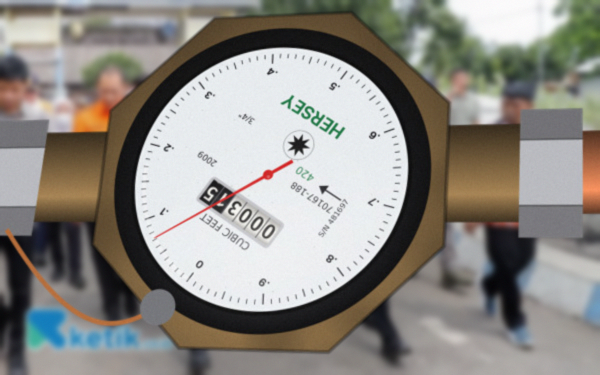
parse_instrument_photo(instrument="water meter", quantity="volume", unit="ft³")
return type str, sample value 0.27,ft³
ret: 315.07,ft³
